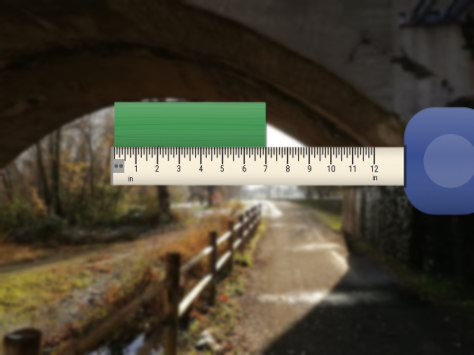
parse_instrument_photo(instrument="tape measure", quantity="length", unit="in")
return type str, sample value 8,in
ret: 7,in
